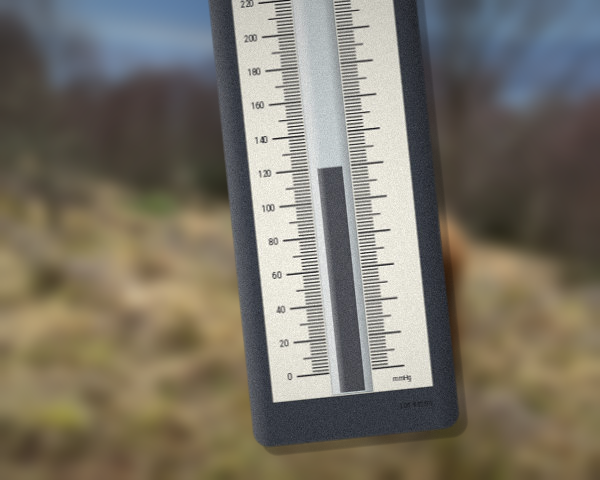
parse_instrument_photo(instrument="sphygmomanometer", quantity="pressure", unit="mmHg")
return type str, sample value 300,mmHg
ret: 120,mmHg
